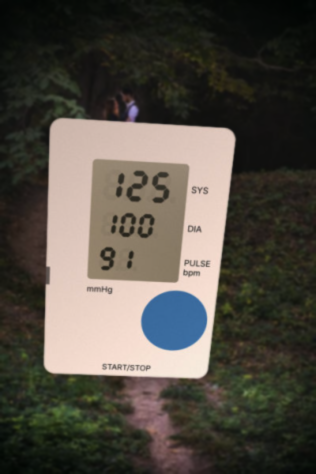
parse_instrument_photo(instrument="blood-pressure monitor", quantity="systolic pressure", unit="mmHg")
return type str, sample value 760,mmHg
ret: 125,mmHg
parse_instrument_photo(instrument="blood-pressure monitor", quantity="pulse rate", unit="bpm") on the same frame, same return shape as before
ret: 91,bpm
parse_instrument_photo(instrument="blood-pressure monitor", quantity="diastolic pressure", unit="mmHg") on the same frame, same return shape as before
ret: 100,mmHg
